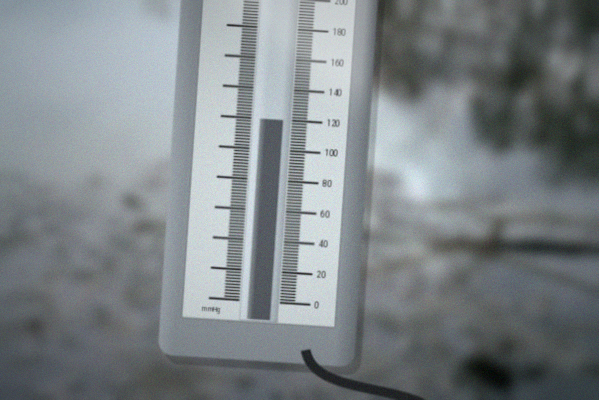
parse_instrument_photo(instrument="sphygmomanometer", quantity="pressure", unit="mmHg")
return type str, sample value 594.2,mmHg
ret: 120,mmHg
